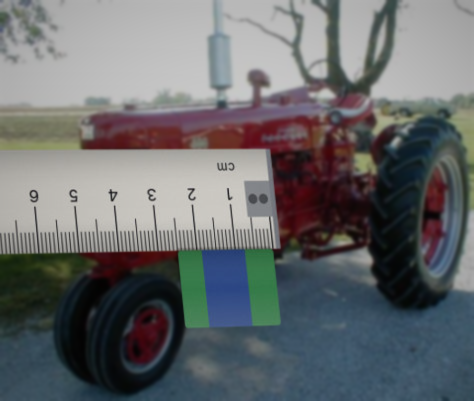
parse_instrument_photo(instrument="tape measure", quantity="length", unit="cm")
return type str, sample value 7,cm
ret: 2.5,cm
